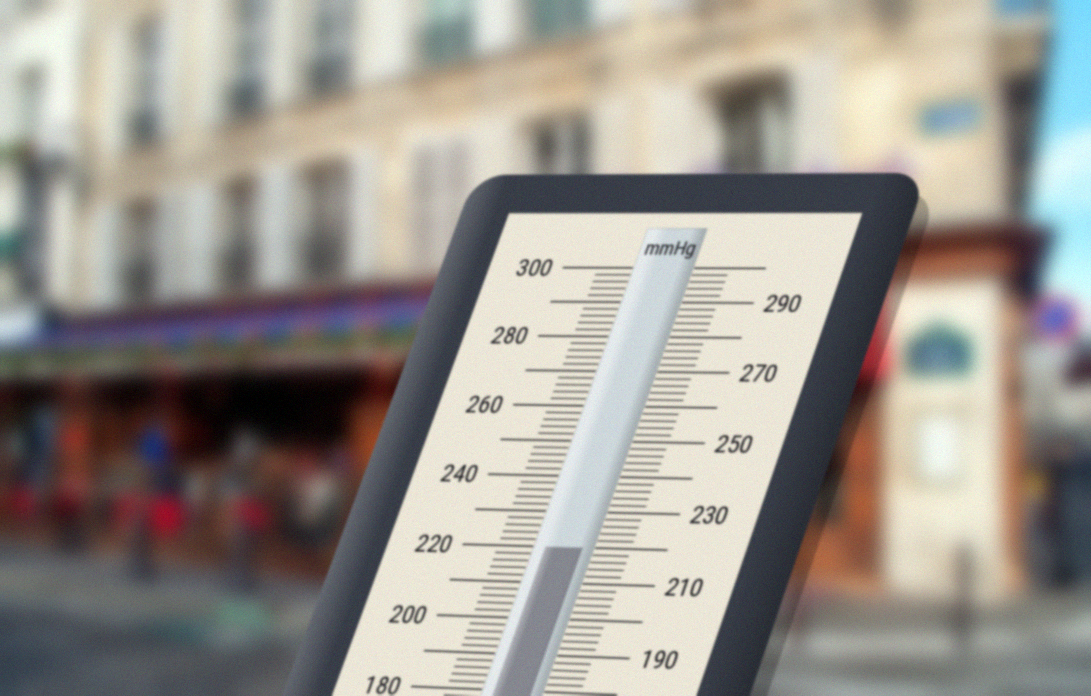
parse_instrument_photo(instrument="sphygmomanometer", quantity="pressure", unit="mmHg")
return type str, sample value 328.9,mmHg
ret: 220,mmHg
